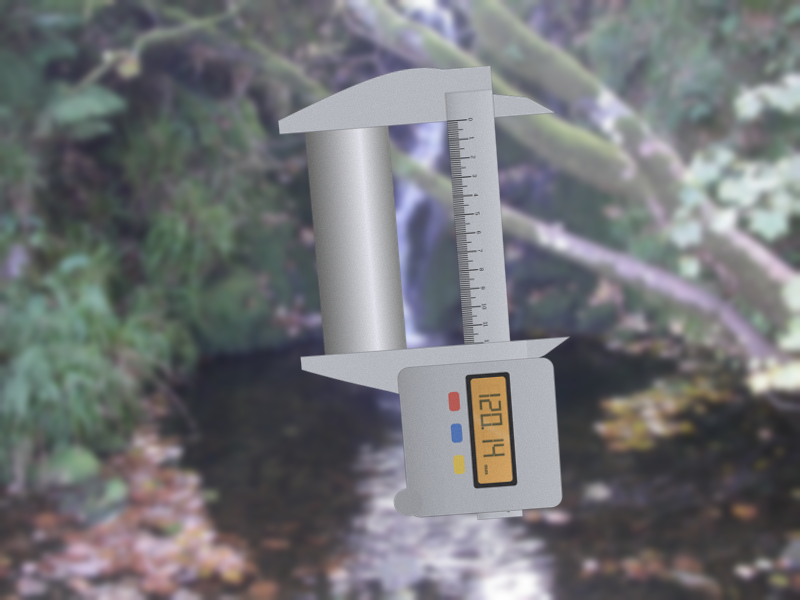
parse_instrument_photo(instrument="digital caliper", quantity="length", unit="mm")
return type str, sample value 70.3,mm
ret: 120.14,mm
